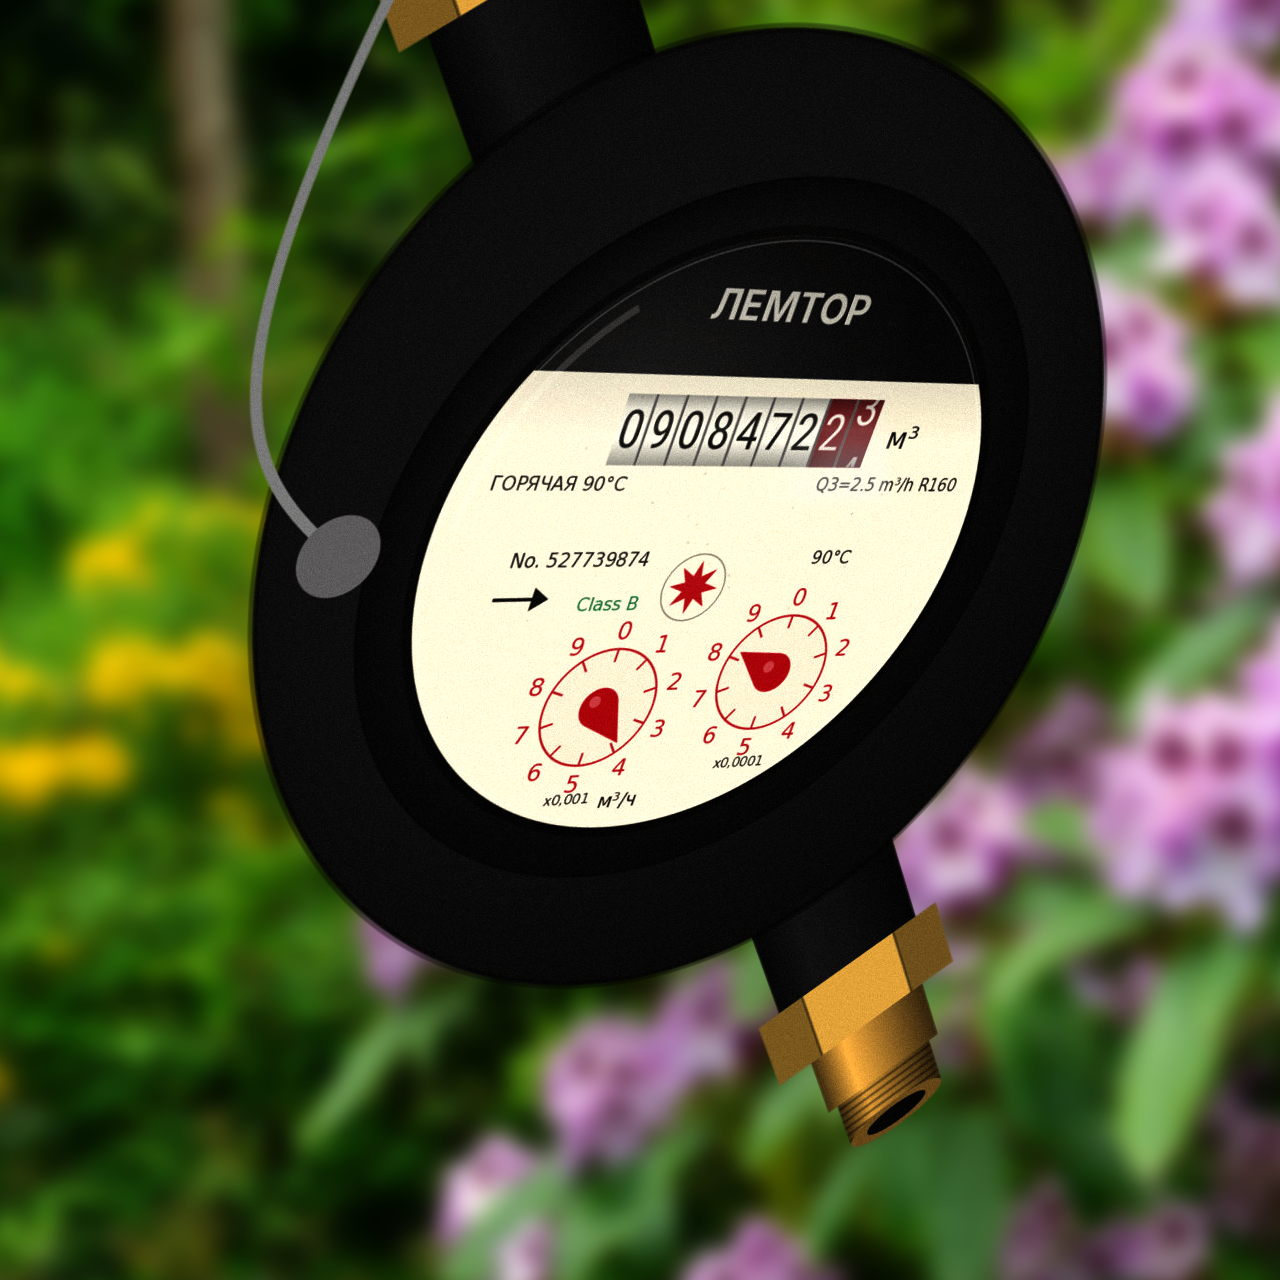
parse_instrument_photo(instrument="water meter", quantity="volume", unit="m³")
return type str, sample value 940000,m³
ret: 908472.2338,m³
